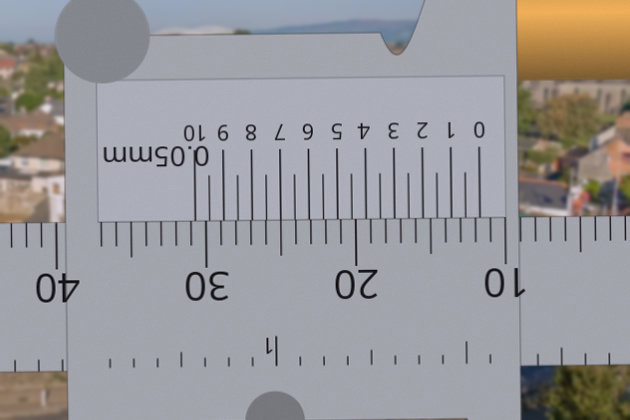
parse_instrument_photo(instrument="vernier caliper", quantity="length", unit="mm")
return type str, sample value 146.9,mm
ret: 11.7,mm
